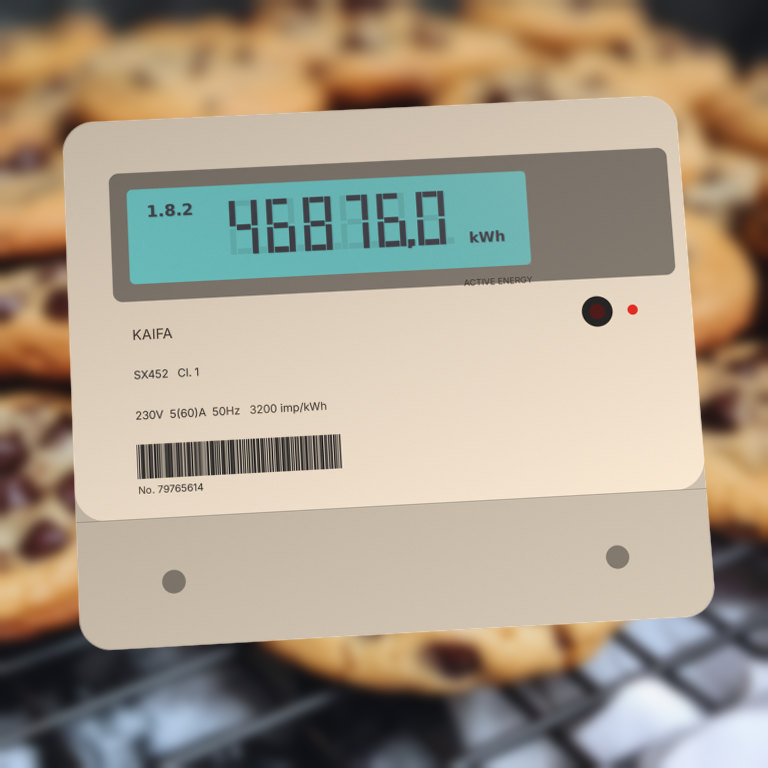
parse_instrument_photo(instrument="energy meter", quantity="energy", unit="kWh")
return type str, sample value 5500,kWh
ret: 46876.0,kWh
